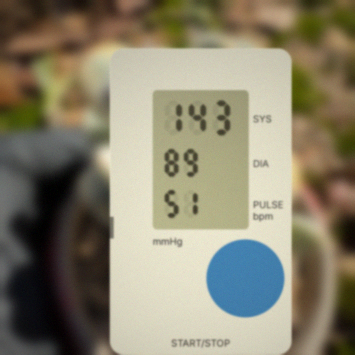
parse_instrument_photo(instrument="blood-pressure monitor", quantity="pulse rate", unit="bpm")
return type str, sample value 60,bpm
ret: 51,bpm
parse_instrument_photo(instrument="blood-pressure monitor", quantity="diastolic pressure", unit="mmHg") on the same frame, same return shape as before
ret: 89,mmHg
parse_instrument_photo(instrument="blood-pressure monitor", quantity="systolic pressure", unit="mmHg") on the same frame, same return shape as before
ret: 143,mmHg
